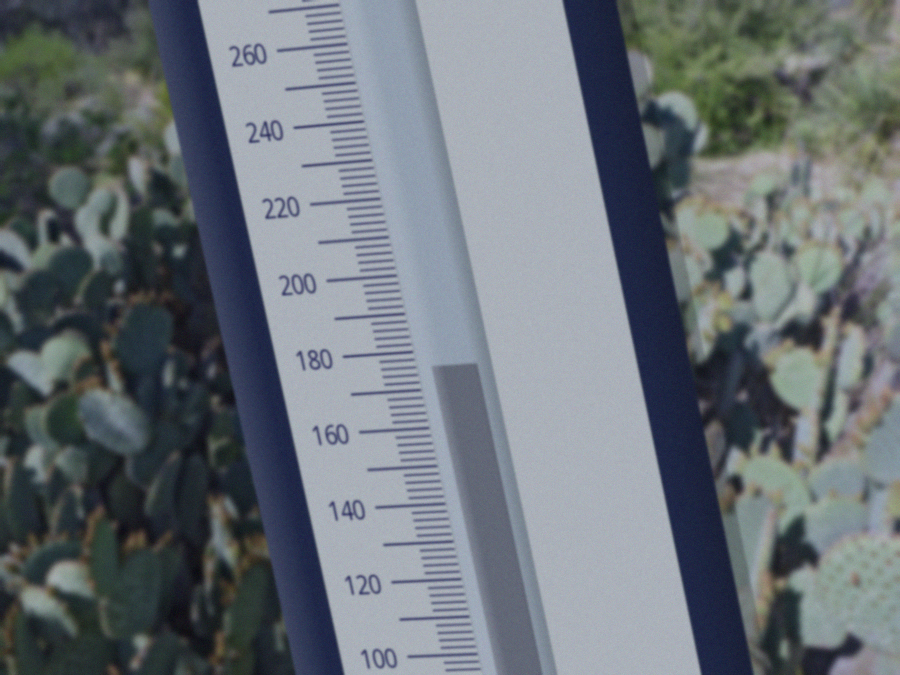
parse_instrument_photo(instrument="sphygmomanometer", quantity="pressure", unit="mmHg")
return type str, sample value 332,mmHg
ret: 176,mmHg
